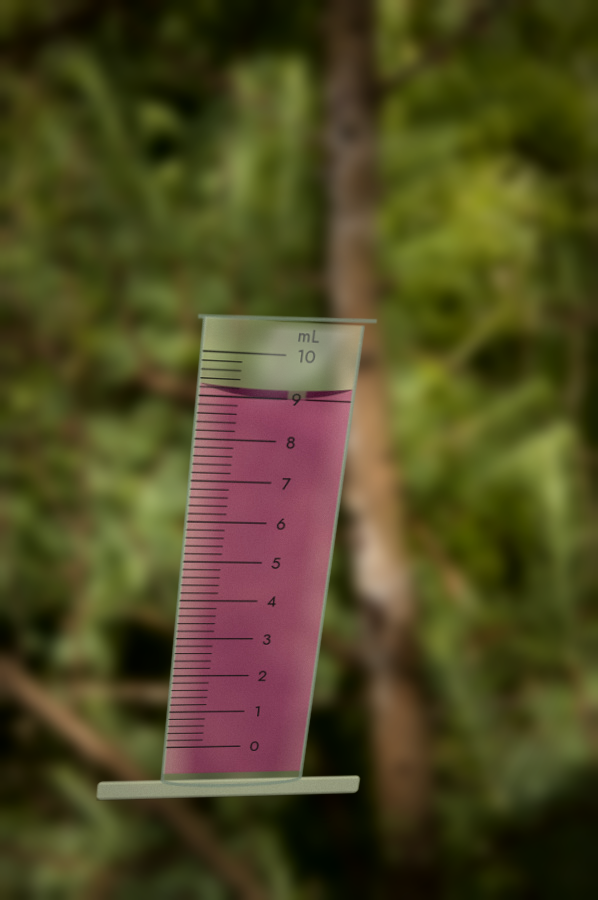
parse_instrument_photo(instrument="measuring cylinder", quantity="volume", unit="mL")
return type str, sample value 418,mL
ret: 9,mL
